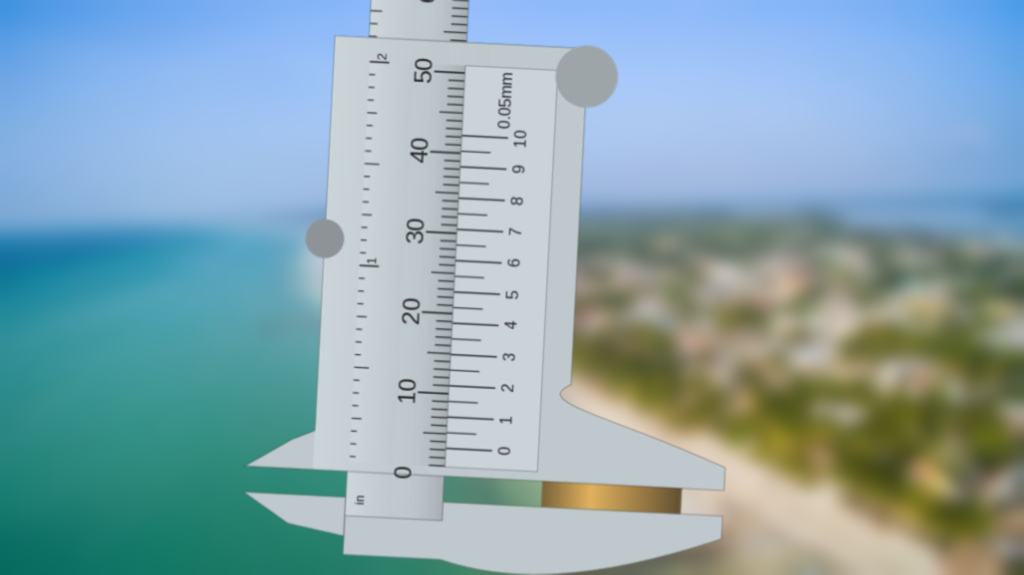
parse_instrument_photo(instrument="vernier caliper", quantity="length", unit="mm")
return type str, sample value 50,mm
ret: 3.2,mm
